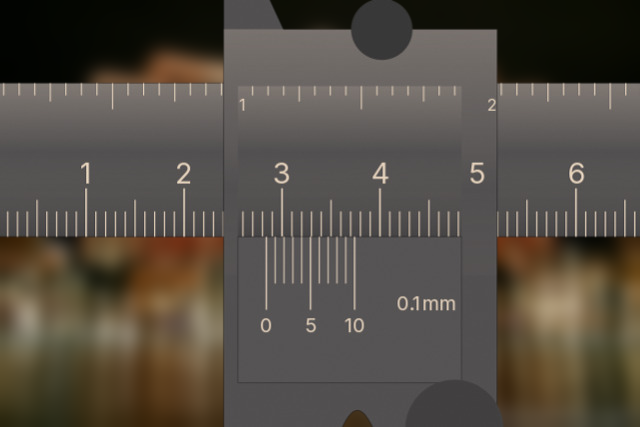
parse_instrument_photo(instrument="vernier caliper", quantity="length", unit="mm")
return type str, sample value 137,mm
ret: 28.4,mm
